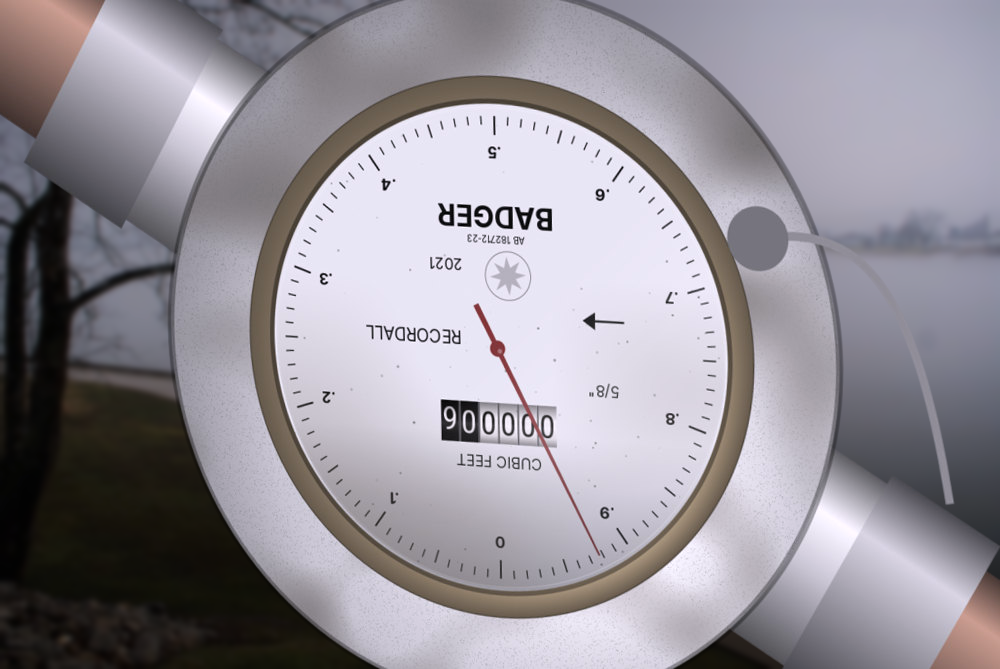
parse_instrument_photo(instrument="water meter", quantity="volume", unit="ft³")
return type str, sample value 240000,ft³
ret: 5.92,ft³
